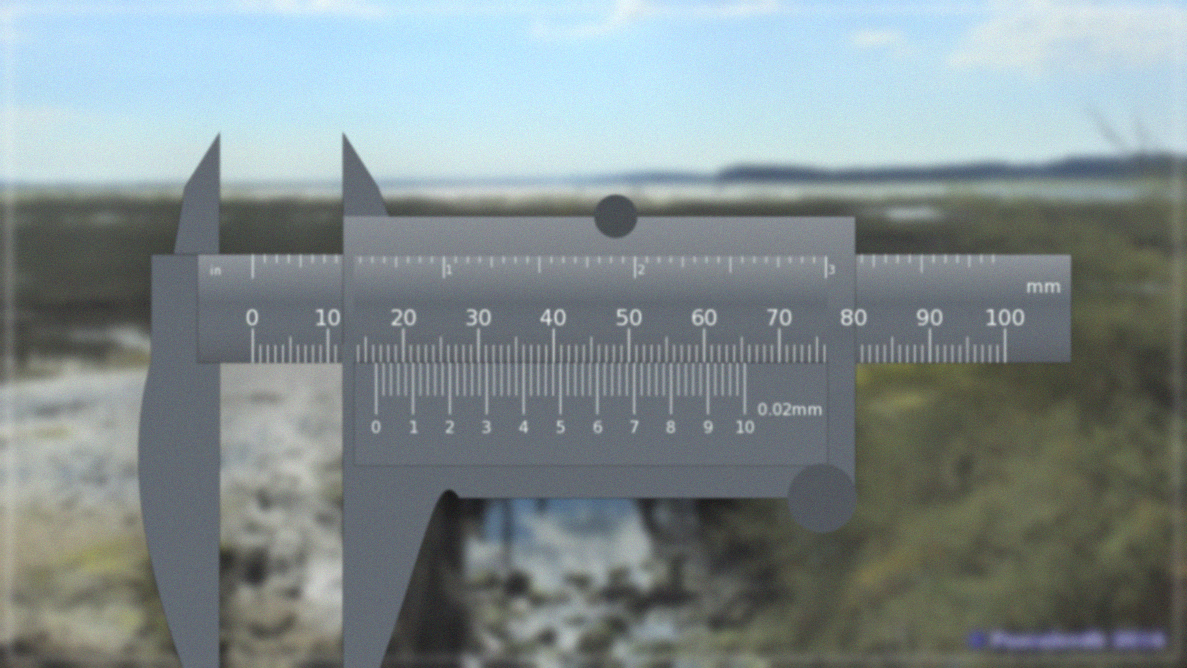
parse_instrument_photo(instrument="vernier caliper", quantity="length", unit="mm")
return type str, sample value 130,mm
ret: 16.4,mm
